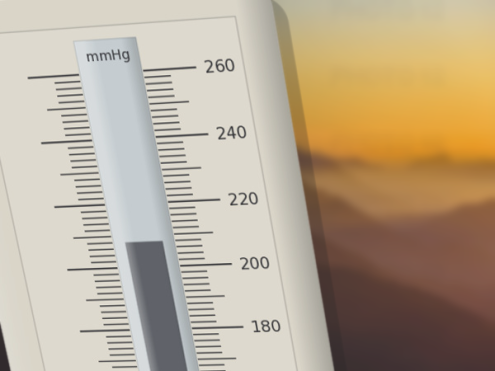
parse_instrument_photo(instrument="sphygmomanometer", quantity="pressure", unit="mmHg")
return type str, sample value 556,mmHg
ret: 208,mmHg
